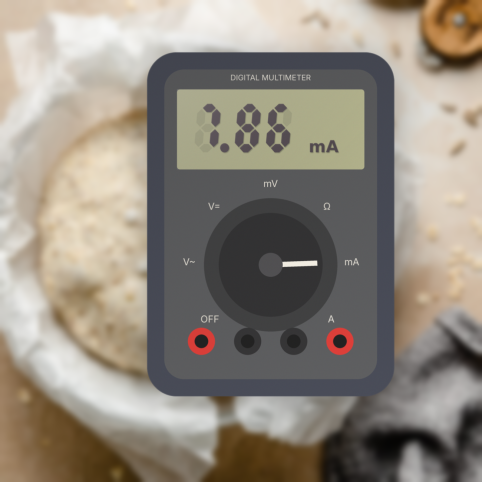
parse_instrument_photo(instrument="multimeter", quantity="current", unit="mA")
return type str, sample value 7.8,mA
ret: 7.86,mA
